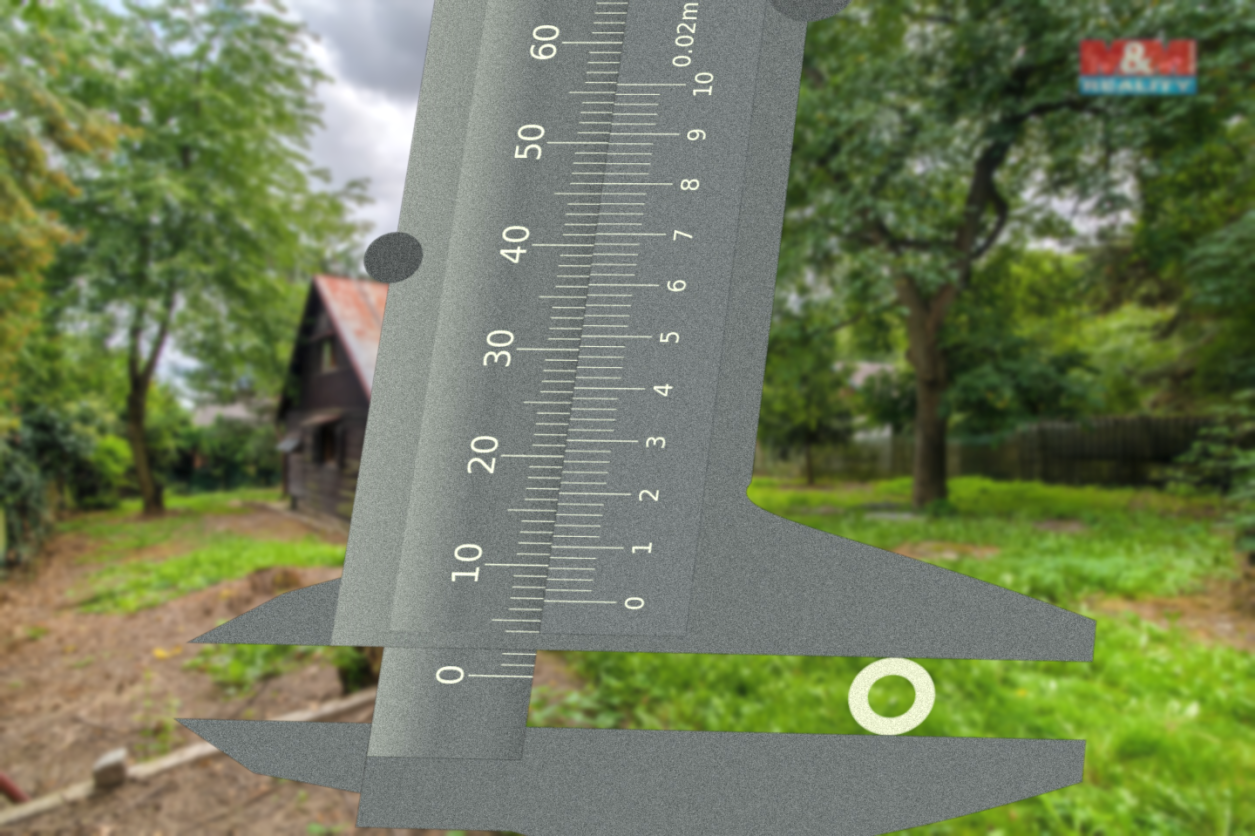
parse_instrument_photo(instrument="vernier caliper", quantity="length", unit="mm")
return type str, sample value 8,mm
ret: 6.8,mm
